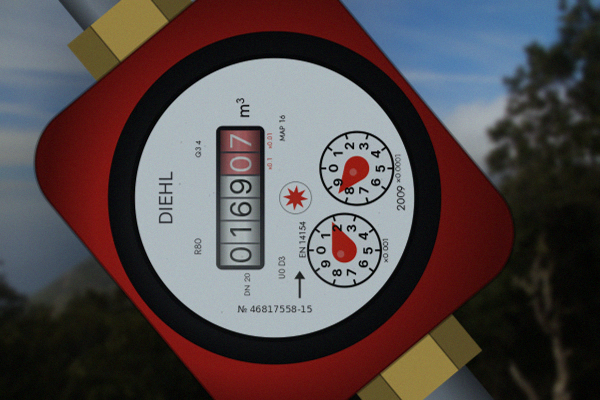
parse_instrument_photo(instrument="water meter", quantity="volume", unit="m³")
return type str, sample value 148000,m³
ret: 169.0718,m³
